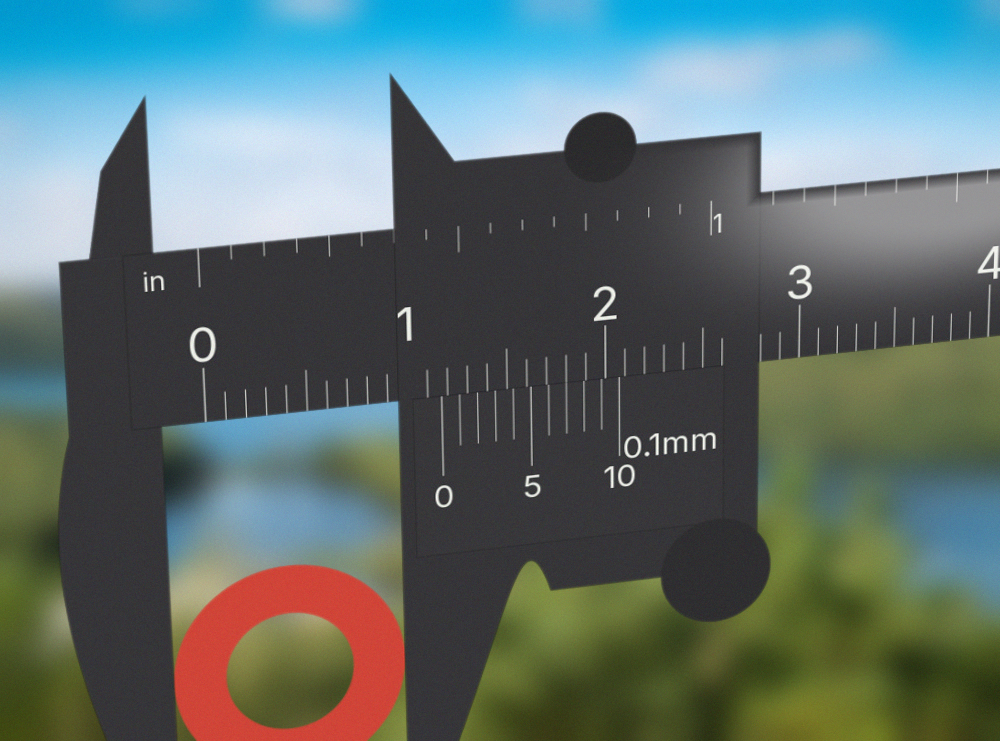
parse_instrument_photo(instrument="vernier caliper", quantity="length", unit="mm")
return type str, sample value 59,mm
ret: 11.7,mm
